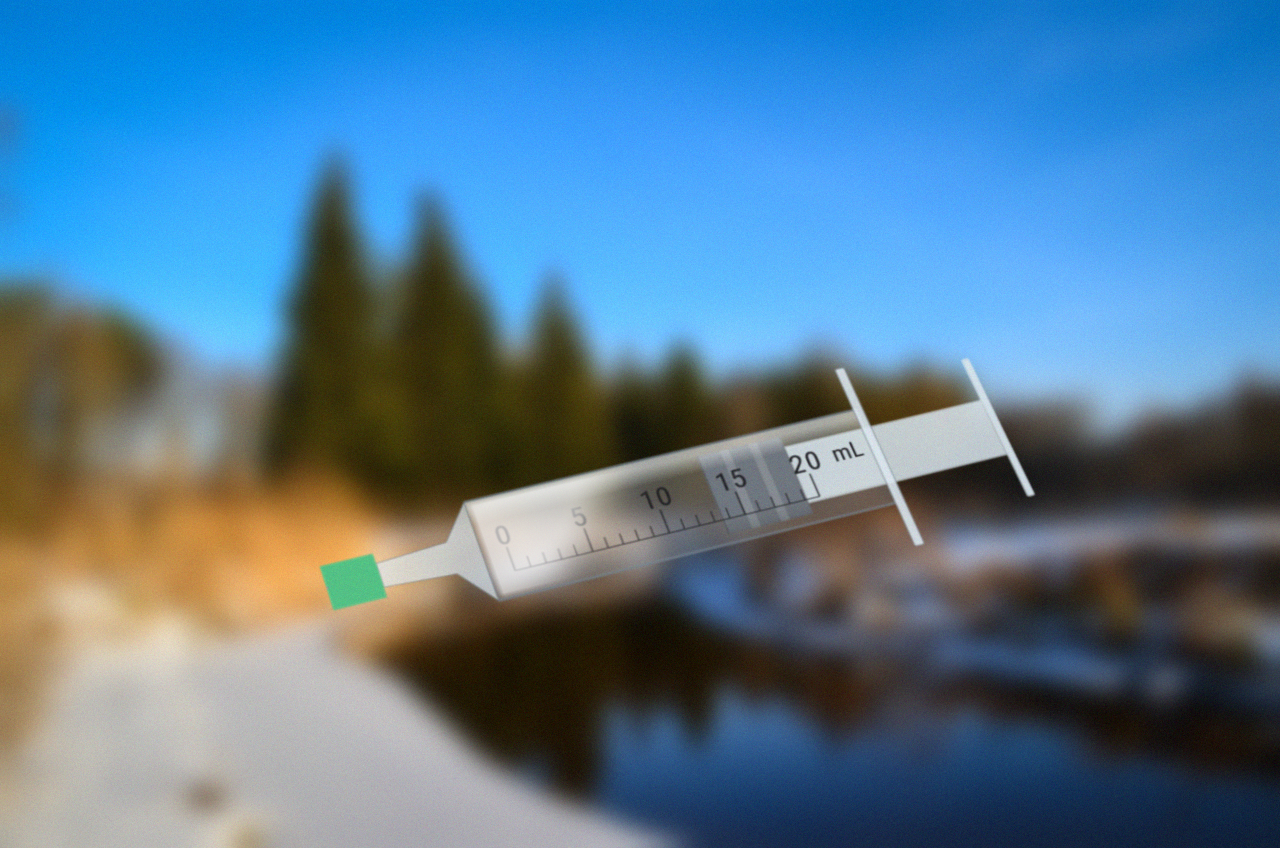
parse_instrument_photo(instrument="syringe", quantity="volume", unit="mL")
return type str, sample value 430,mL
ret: 13.5,mL
